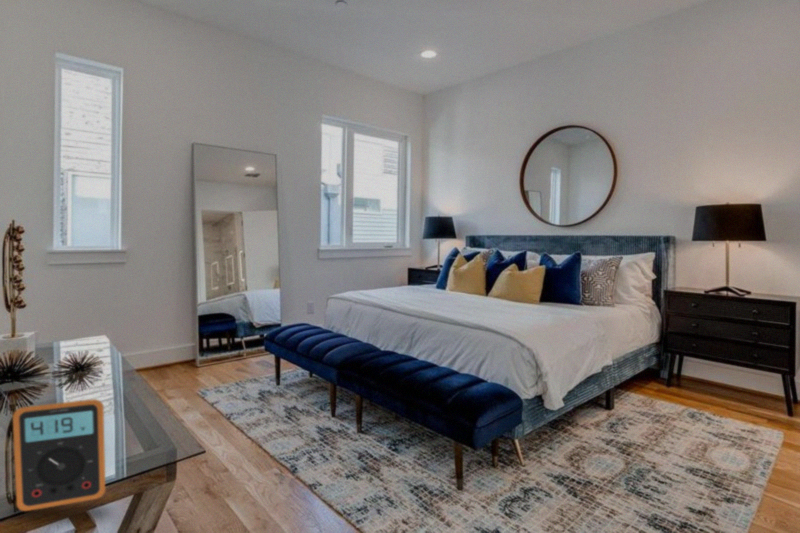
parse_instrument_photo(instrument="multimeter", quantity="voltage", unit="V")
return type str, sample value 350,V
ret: 419,V
